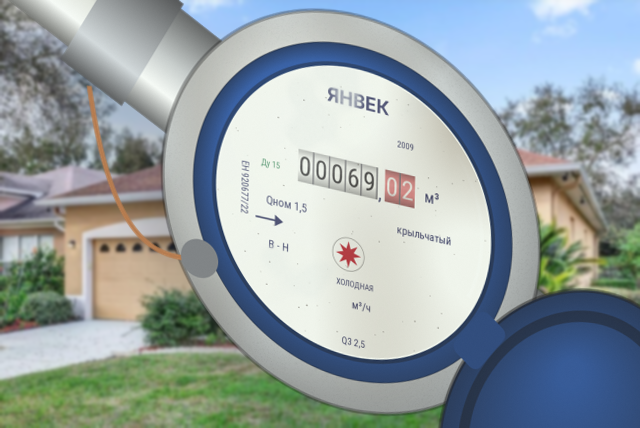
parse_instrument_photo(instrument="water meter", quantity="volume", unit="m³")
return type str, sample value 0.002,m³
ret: 69.02,m³
